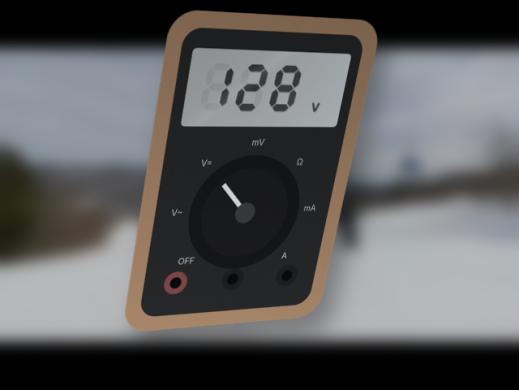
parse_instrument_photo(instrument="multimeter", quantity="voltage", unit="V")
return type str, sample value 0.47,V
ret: 128,V
